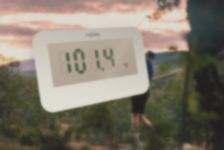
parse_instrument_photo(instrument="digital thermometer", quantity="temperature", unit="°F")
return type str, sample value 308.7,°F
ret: 101.4,°F
